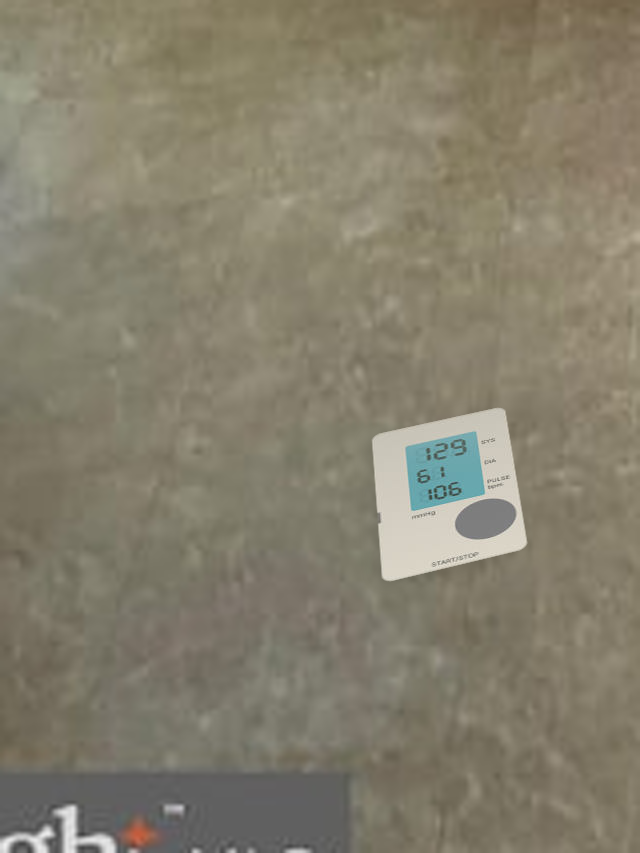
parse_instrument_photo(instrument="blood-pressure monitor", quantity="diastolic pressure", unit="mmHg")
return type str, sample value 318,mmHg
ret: 61,mmHg
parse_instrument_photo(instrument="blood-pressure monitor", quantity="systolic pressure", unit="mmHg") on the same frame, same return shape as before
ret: 129,mmHg
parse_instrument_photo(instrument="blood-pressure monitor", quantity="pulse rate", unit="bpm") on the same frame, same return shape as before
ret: 106,bpm
